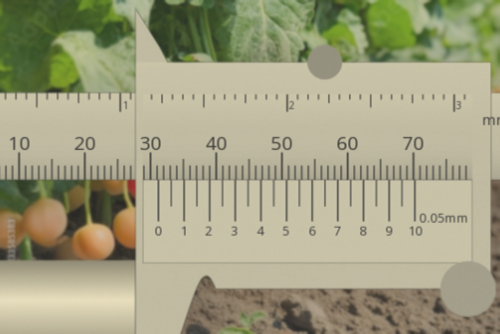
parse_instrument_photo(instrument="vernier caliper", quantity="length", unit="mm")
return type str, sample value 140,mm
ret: 31.2,mm
